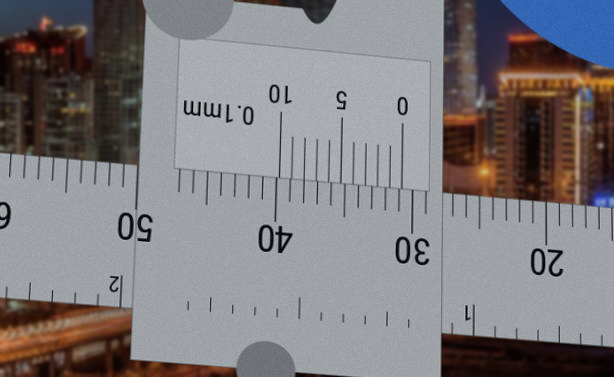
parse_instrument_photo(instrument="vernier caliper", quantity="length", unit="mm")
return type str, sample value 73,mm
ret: 30.8,mm
